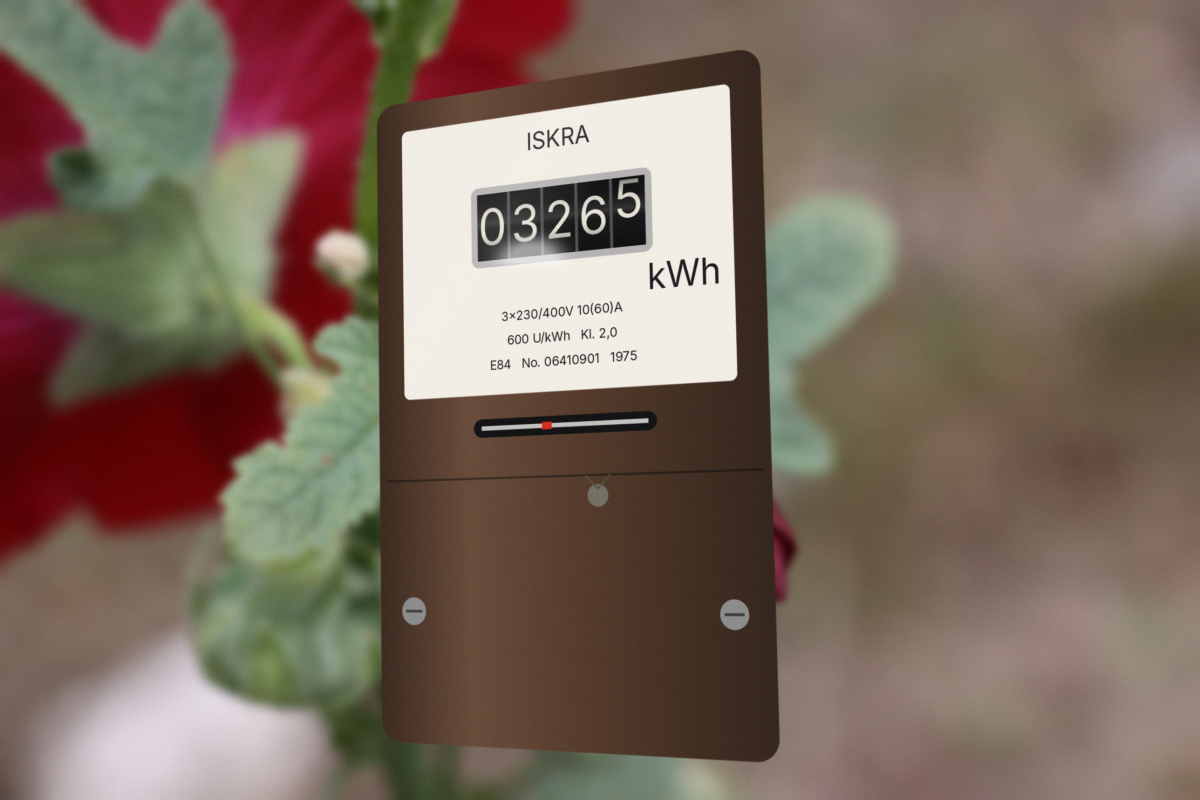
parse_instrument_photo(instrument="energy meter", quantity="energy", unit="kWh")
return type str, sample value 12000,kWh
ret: 3265,kWh
